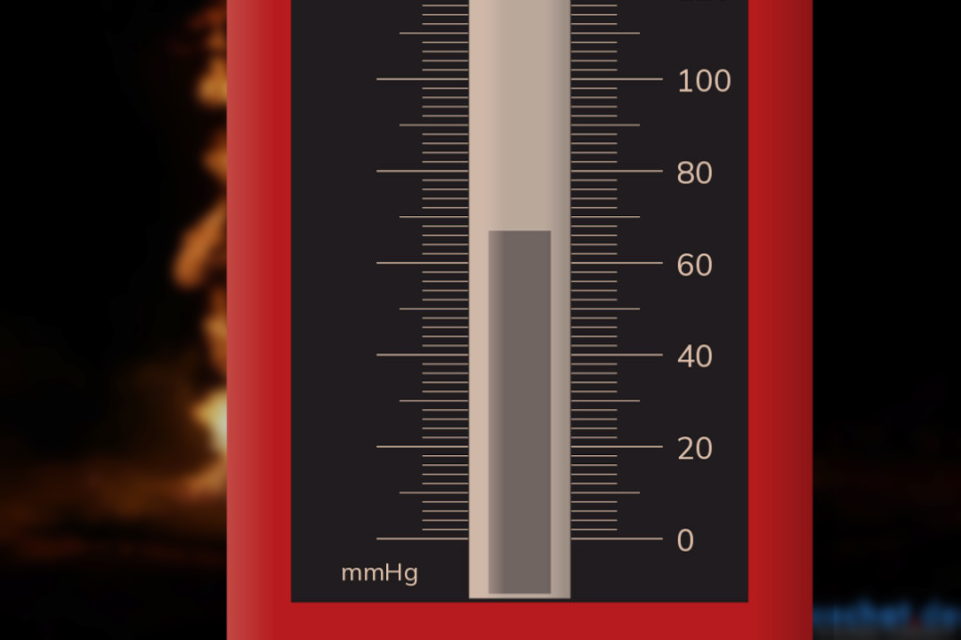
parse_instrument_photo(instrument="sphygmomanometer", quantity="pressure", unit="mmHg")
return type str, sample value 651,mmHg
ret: 67,mmHg
